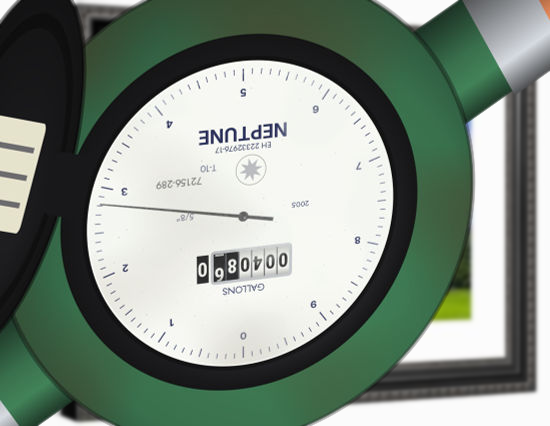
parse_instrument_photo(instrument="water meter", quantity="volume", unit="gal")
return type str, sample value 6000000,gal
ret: 40862.8,gal
